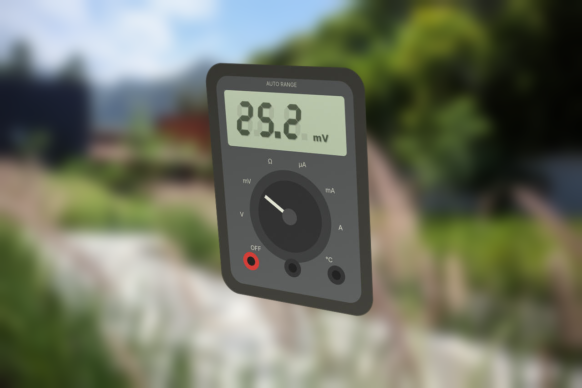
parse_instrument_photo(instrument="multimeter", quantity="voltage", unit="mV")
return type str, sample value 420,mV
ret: 25.2,mV
